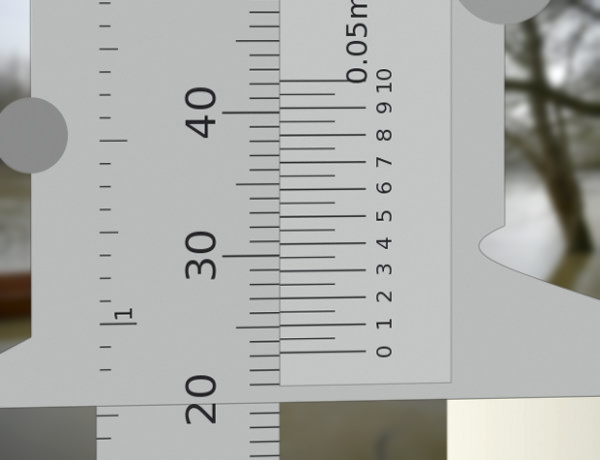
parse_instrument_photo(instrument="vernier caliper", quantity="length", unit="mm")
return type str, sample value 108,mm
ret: 23.2,mm
